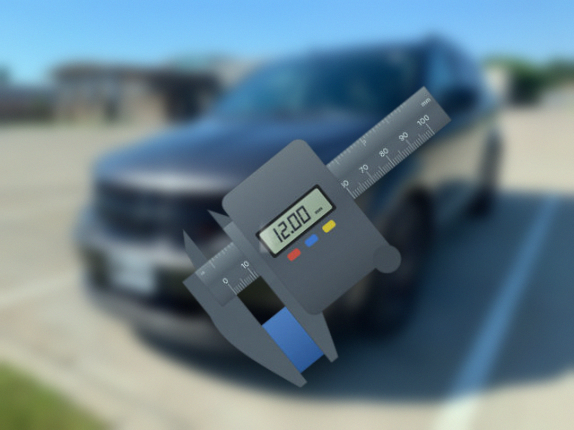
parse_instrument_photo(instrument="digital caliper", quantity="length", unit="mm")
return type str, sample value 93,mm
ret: 12.00,mm
